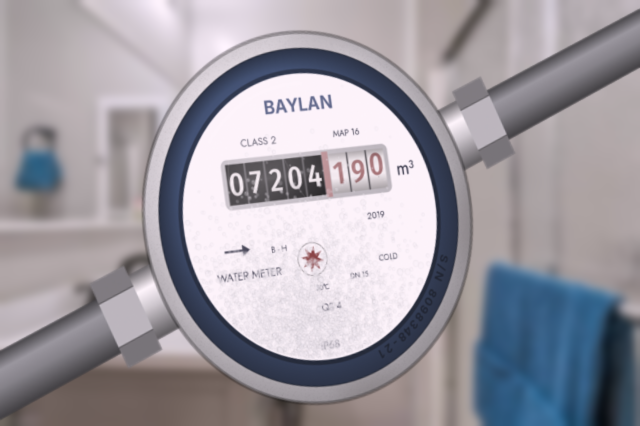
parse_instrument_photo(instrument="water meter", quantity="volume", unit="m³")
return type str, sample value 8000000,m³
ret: 7204.190,m³
